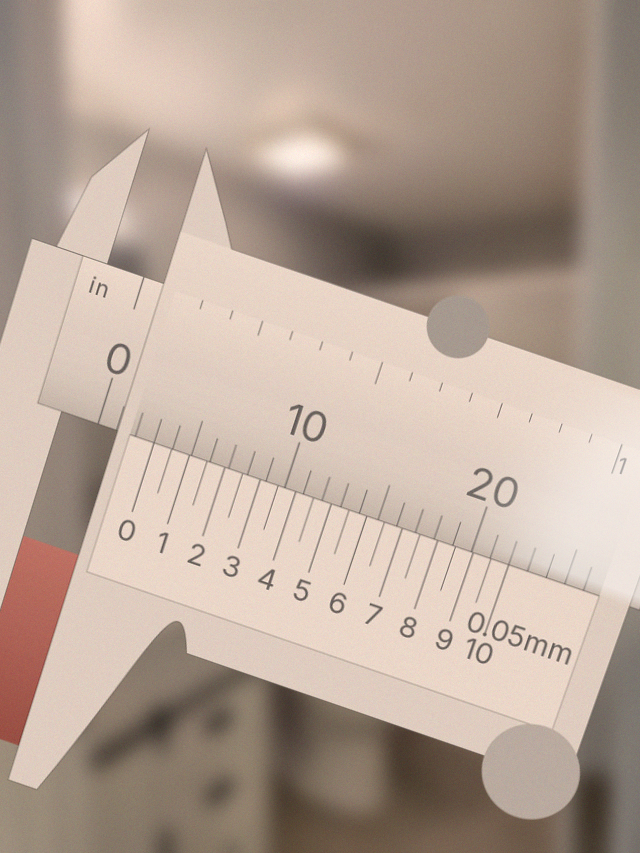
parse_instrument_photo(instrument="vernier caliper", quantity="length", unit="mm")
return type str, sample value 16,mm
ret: 3.0,mm
